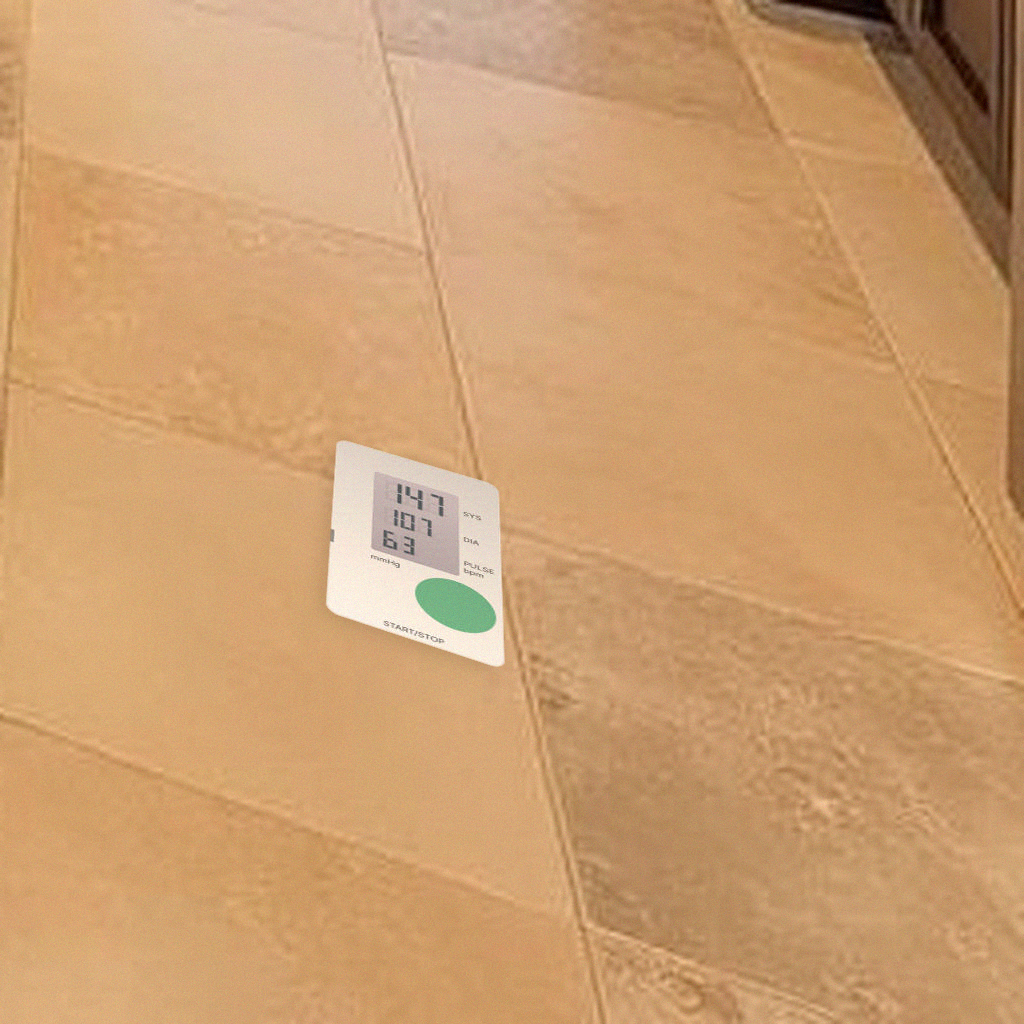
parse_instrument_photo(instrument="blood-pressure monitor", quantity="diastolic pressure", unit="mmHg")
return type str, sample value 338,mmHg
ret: 107,mmHg
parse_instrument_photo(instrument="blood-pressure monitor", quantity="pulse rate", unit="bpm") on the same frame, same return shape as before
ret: 63,bpm
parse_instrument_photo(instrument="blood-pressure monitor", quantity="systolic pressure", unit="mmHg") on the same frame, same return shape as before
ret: 147,mmHg
